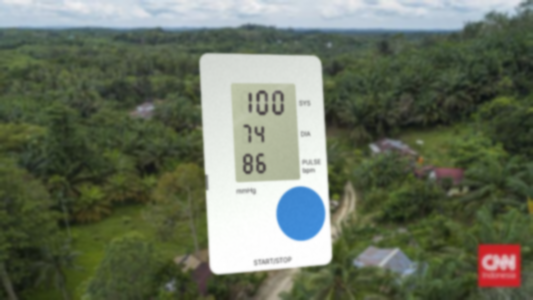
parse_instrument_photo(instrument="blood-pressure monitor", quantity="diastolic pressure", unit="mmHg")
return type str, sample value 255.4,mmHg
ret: 74,mmHg
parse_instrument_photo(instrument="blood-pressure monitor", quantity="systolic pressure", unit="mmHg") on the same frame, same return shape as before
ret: 100,mmHg
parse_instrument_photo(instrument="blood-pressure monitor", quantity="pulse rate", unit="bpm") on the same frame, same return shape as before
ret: 86,bpm
